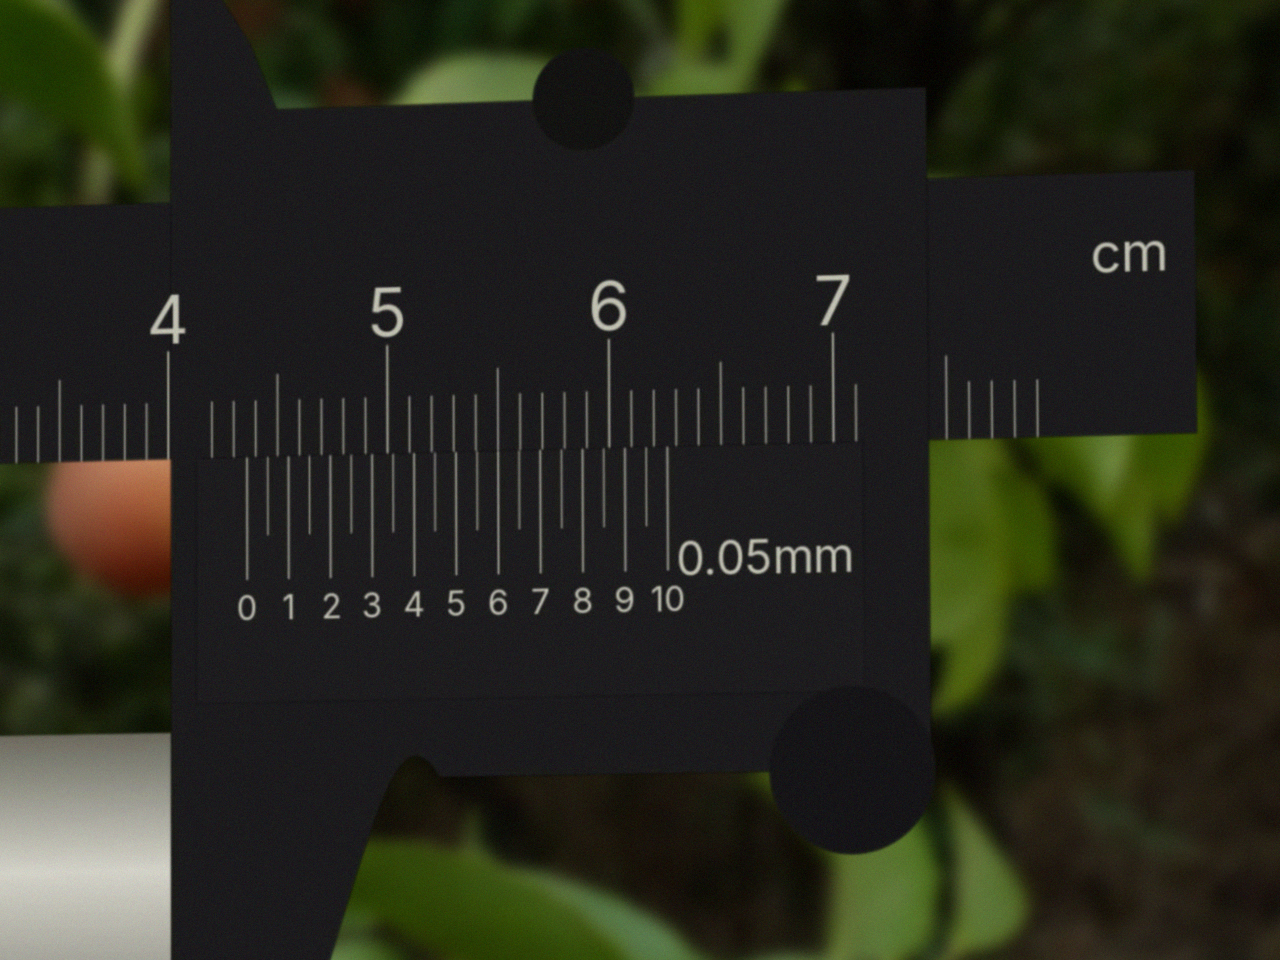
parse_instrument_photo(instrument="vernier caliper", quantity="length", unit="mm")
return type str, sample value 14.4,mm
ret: 43.6,mm
